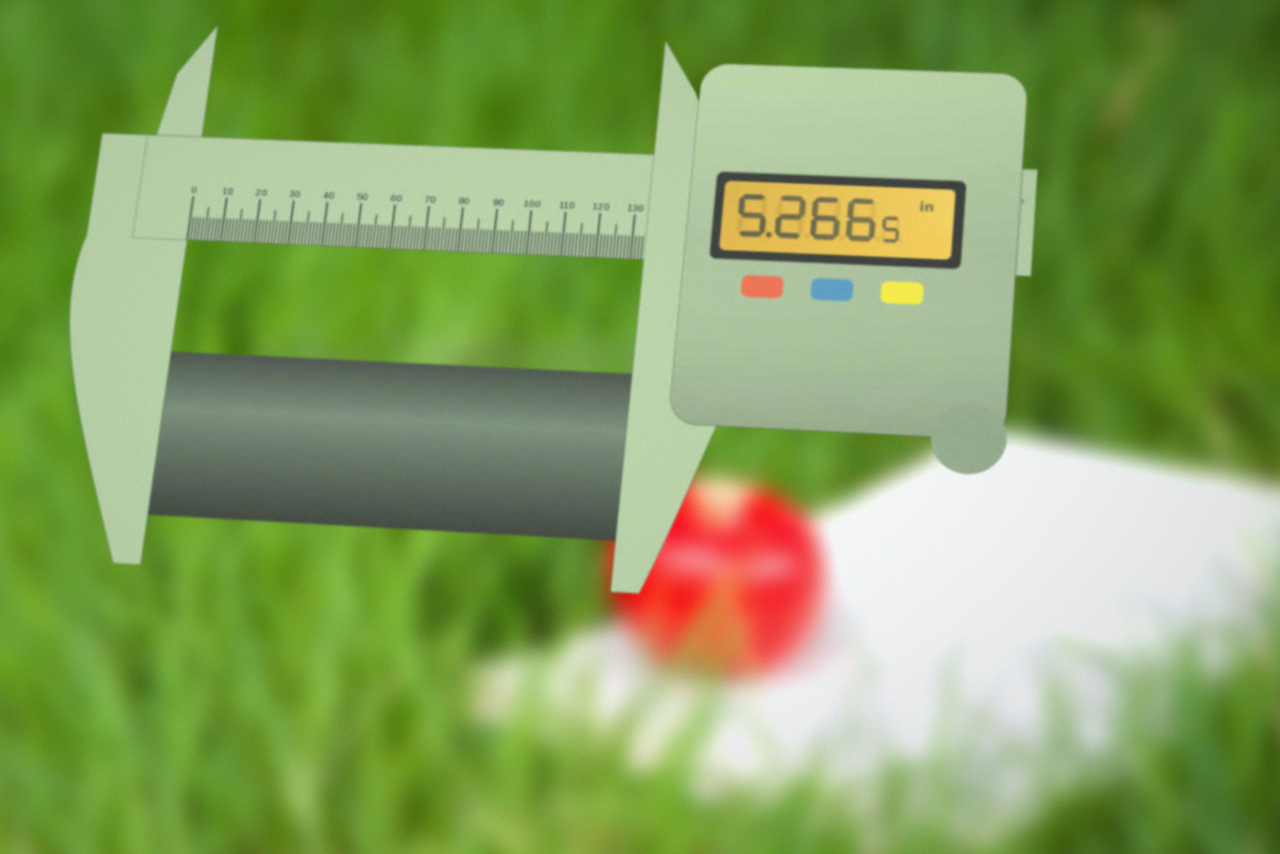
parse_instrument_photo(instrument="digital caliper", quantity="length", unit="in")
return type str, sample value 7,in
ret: 5.2665,in
